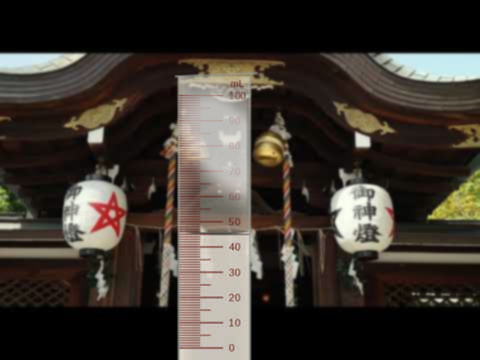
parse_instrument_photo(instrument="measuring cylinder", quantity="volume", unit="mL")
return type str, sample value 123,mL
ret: 45,mL
